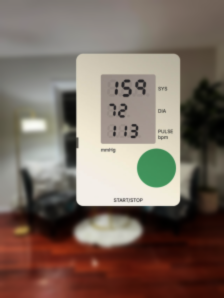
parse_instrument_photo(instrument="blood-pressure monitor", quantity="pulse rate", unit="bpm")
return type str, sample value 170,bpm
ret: 113,bpm
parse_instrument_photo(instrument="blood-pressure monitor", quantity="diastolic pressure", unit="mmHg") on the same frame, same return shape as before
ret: 72,mmHg
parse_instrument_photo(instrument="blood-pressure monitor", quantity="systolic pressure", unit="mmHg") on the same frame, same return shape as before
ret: 159,mmHg
